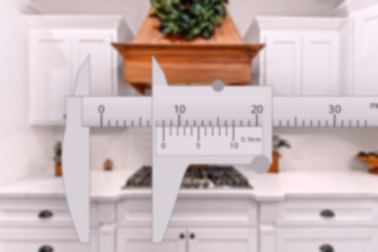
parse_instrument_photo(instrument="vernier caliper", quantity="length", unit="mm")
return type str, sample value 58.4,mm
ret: 8.0,mm
